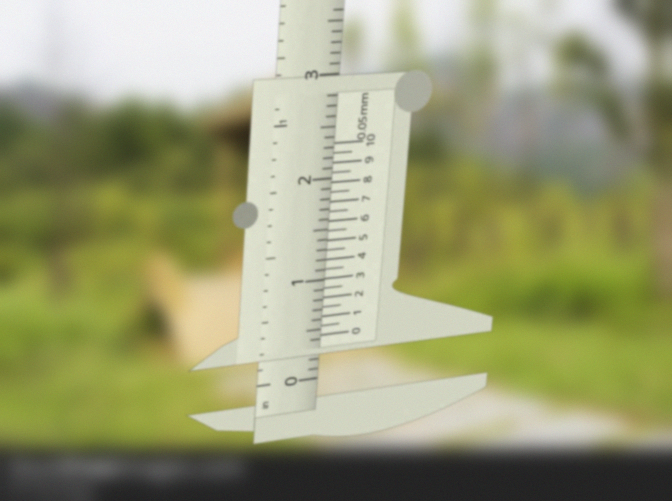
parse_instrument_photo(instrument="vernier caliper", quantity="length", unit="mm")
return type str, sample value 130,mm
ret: 4.4,mm
